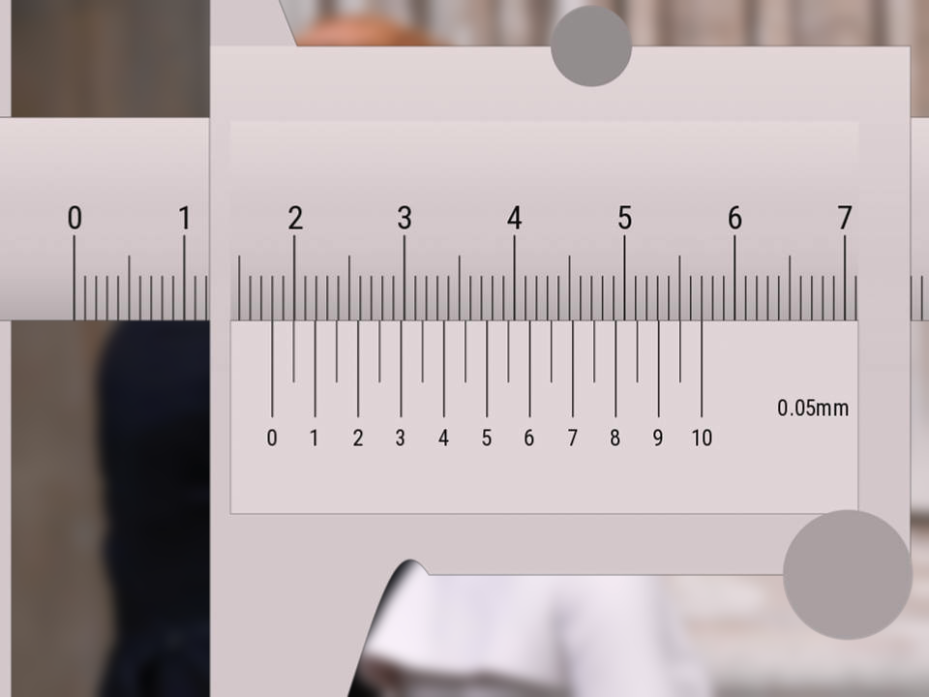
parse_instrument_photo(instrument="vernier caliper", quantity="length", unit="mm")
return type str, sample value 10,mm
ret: 18.0,mm
